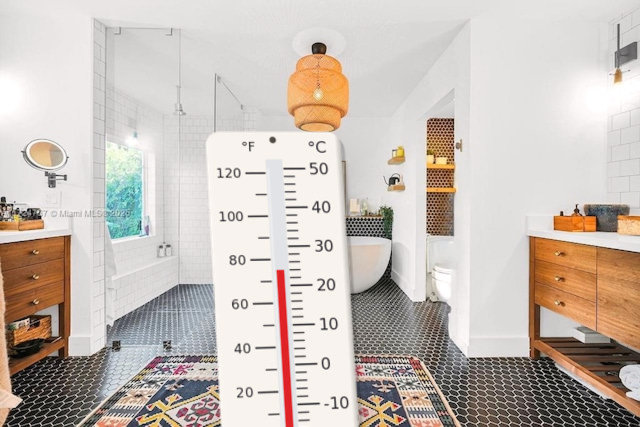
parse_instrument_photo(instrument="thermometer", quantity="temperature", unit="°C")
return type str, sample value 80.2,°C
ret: 24,°C
